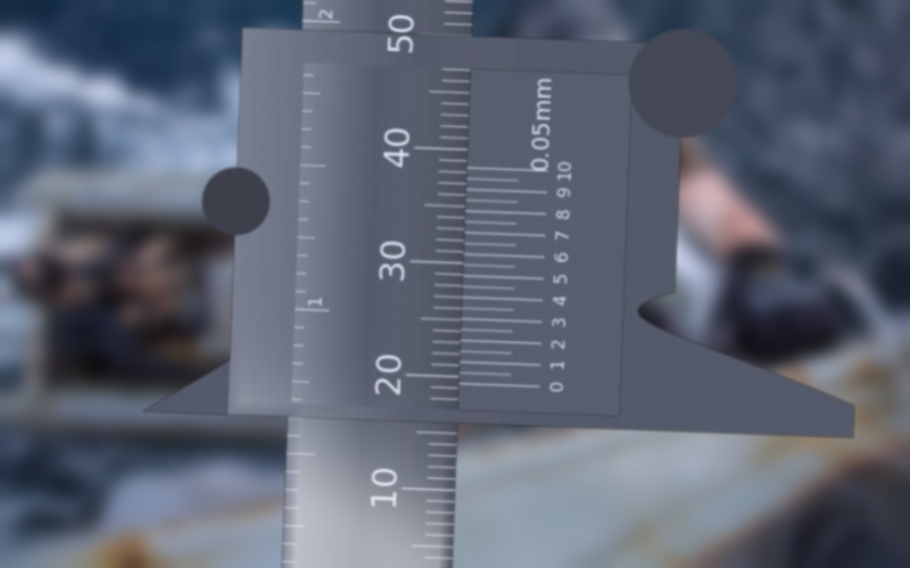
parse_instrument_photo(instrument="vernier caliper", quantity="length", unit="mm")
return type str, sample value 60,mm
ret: 19.4,mm
